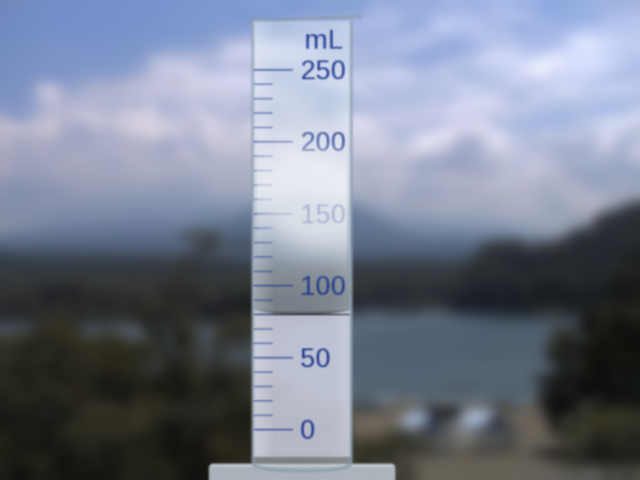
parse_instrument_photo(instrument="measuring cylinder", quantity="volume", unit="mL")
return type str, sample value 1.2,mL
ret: 80,mL
